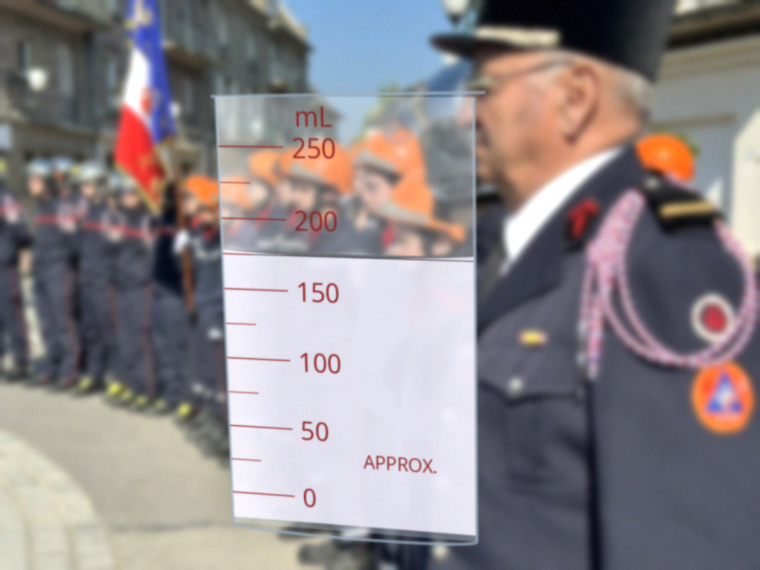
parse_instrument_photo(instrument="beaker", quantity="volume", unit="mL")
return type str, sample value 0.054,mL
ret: 175,mL
